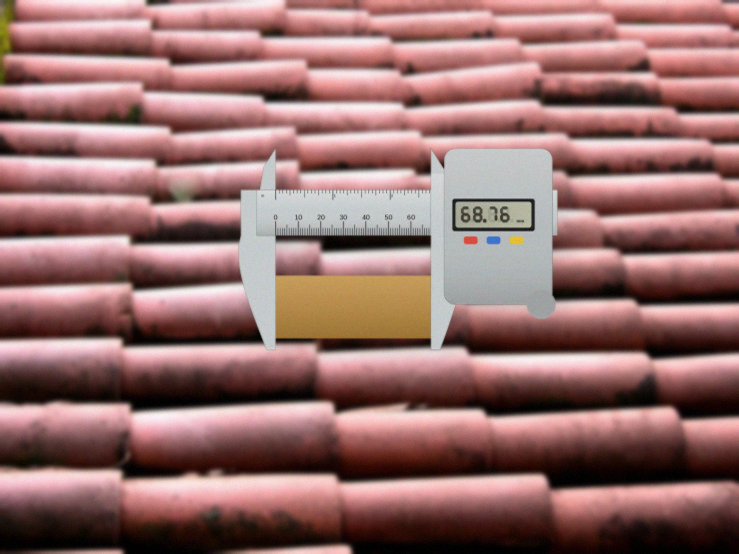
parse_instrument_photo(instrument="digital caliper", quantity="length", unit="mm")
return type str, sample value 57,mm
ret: 68.76,mm
